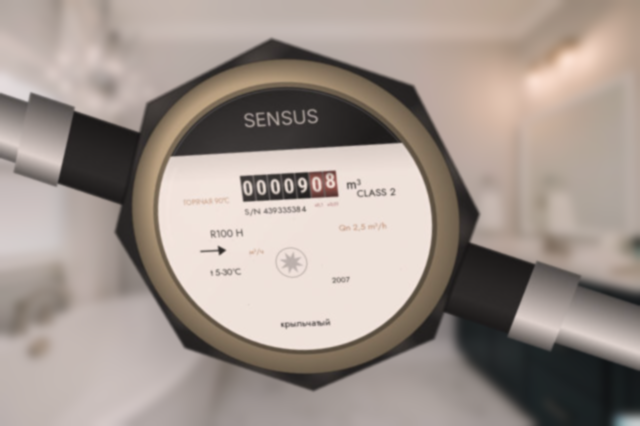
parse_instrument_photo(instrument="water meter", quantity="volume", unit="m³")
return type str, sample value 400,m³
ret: 9.08,m³
